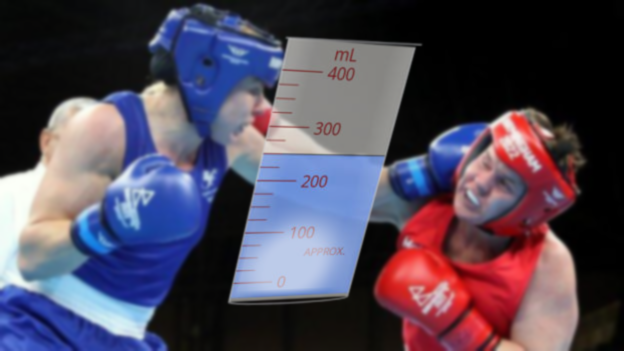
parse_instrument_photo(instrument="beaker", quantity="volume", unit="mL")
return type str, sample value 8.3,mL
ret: 250,mL
